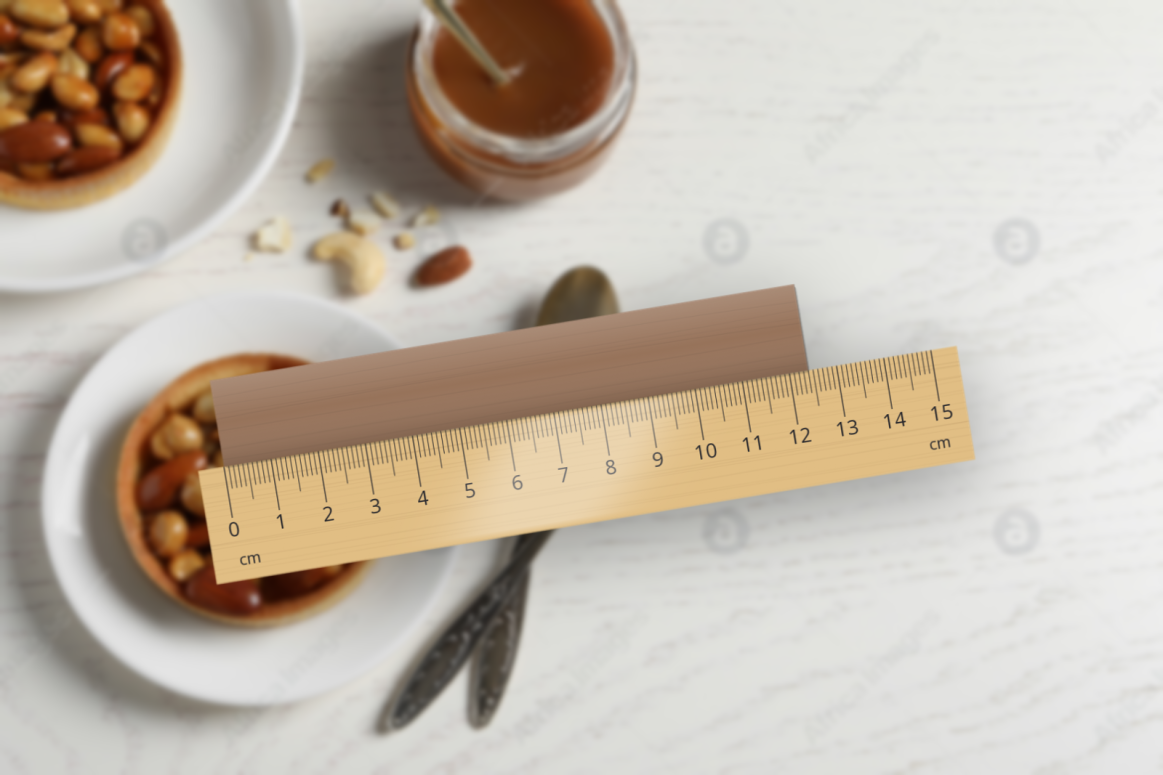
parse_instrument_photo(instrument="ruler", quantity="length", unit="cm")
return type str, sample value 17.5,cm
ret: 12.4,cm
